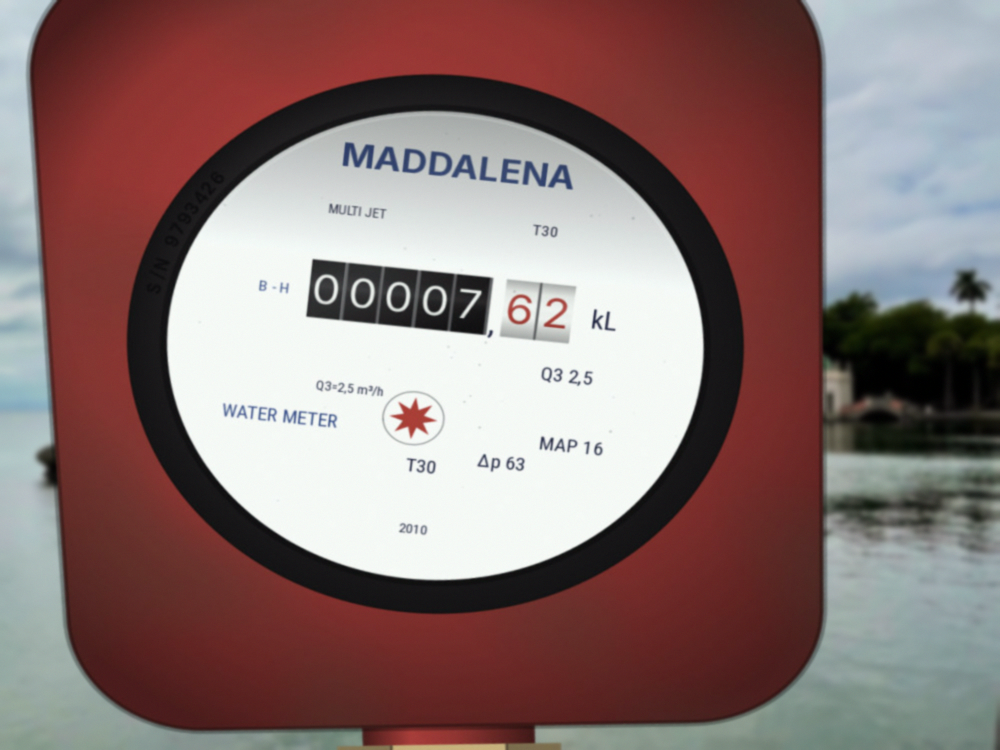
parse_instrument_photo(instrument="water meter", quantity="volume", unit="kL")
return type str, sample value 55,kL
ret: 7.62,kL
